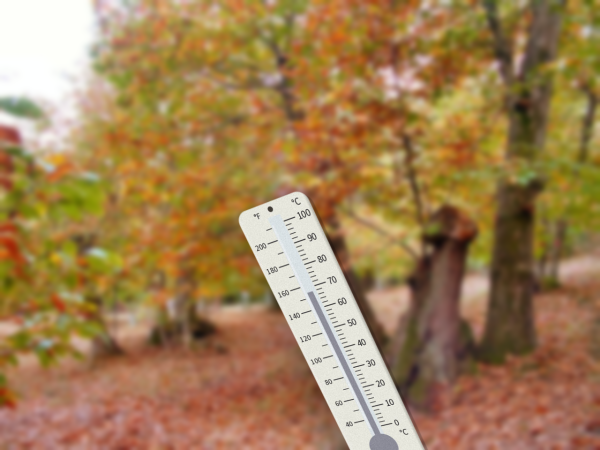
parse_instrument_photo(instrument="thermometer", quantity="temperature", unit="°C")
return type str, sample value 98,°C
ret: 68,°C
